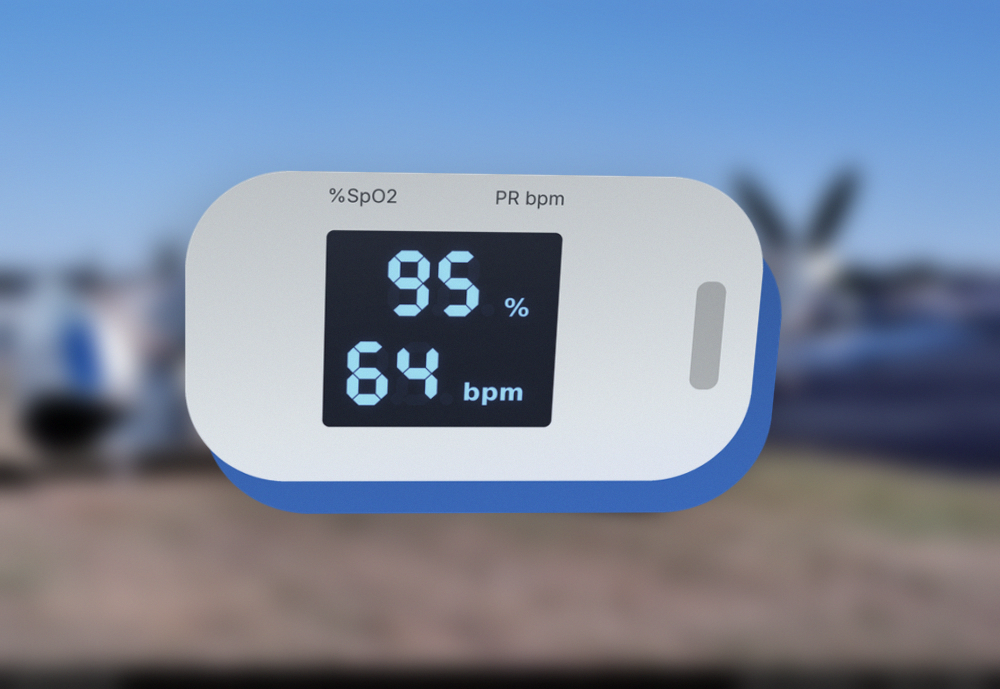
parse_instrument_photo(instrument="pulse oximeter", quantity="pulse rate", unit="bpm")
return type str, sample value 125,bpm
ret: 64,bpm
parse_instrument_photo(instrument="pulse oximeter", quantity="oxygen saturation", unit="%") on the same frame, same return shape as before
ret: 95,%
